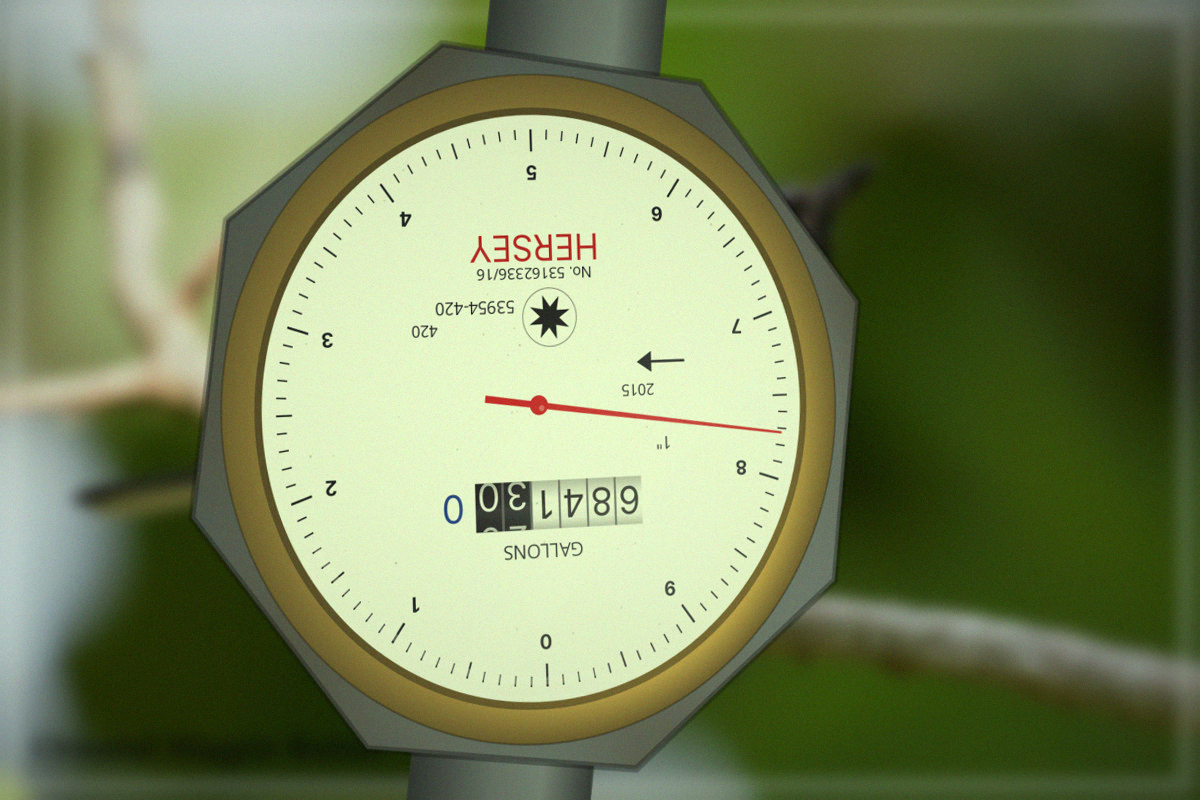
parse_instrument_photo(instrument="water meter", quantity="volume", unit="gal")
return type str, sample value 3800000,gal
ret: 6841297.7,gal
